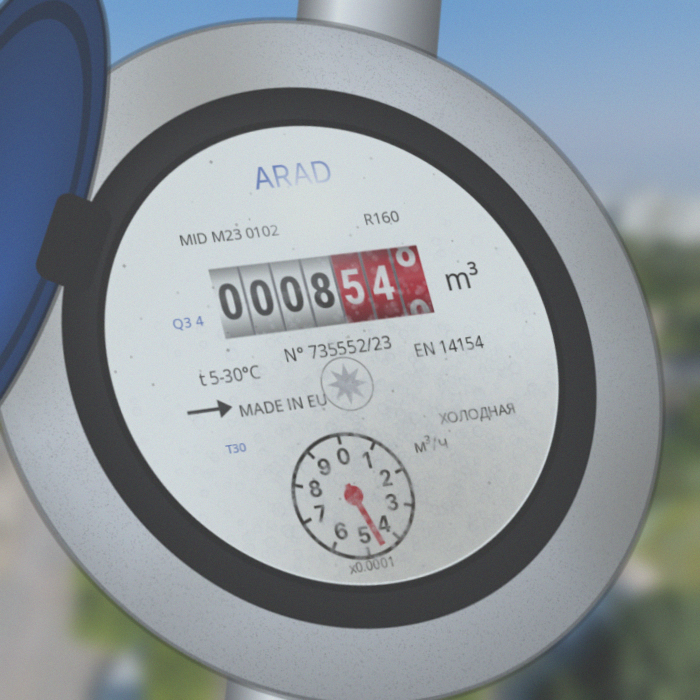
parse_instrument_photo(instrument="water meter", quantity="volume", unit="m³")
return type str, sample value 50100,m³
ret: 8.5484,m³
